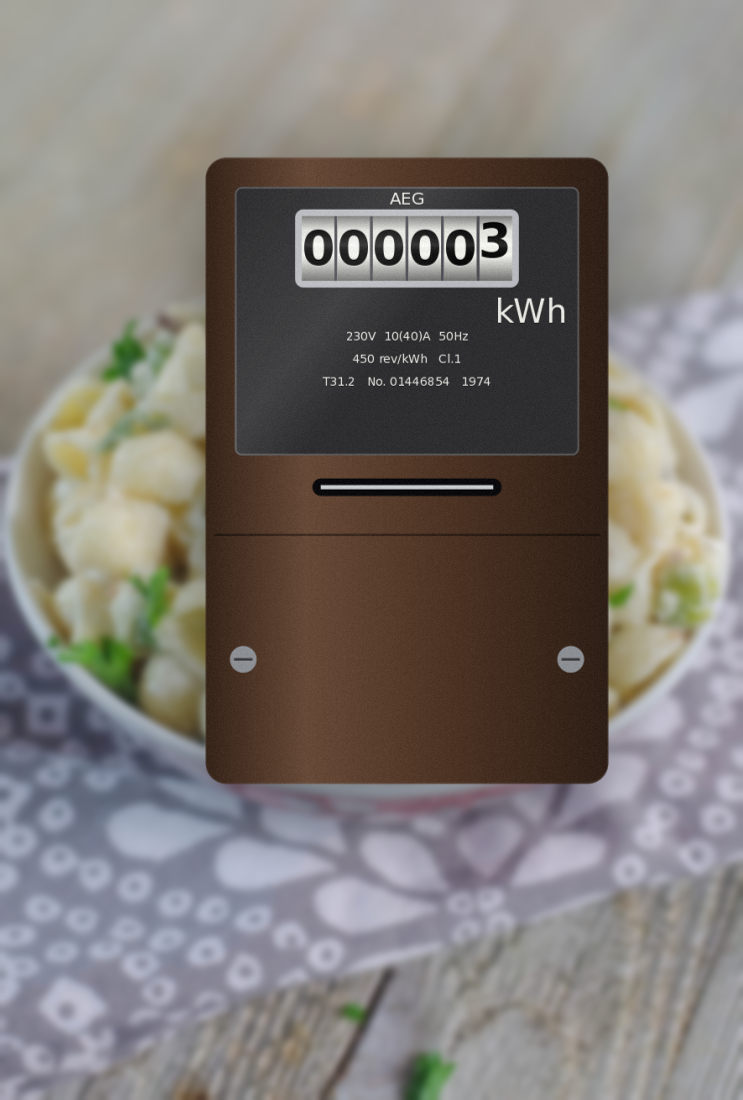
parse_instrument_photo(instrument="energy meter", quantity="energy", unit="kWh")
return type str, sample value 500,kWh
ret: 3,kWh
